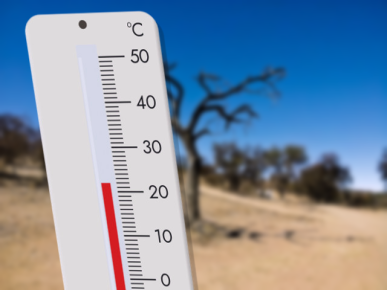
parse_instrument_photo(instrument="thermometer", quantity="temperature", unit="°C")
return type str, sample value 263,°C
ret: 22,°C
